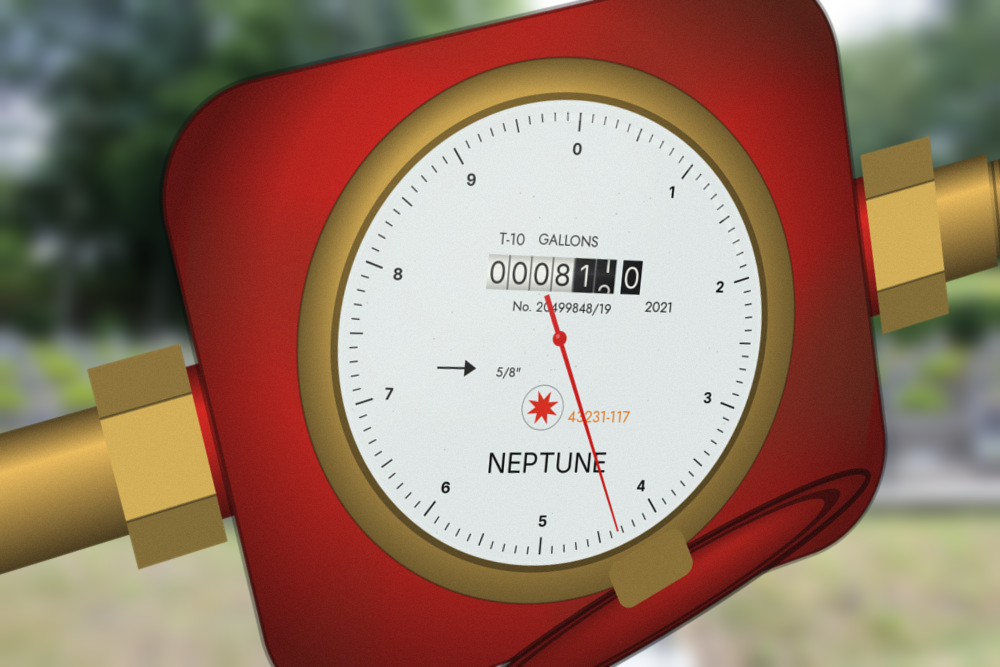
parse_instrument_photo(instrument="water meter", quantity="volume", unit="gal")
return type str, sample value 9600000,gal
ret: 8114.3,gal
